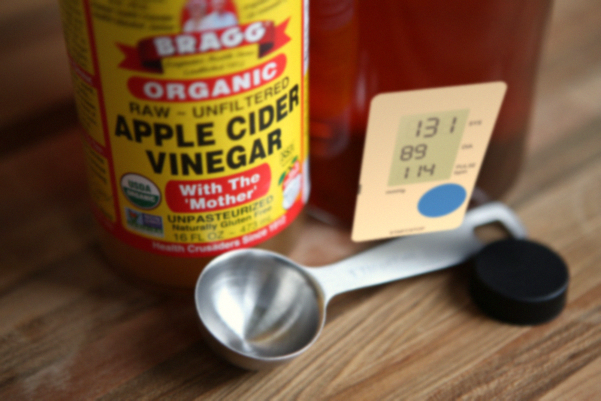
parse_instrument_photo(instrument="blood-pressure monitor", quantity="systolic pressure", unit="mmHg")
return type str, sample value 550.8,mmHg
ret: 131,mmHg
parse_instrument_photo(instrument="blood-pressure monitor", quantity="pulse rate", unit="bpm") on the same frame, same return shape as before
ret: 114,bpm
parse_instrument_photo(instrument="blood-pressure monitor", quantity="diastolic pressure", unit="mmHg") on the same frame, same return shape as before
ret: 89,mmHg
